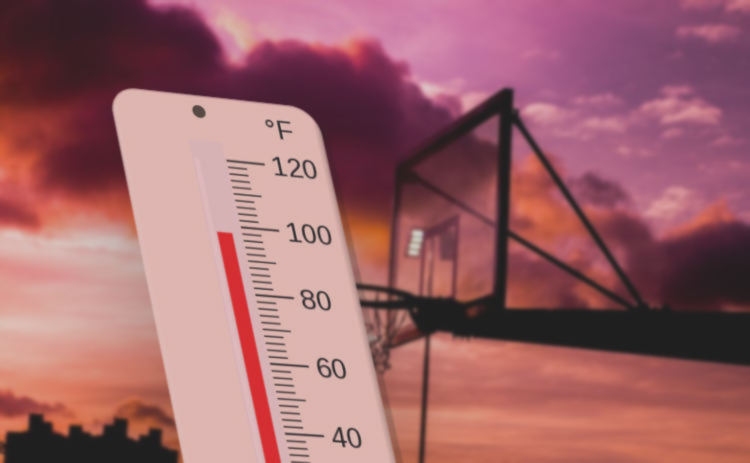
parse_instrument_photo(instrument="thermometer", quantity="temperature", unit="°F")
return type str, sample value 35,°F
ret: 98,°F
